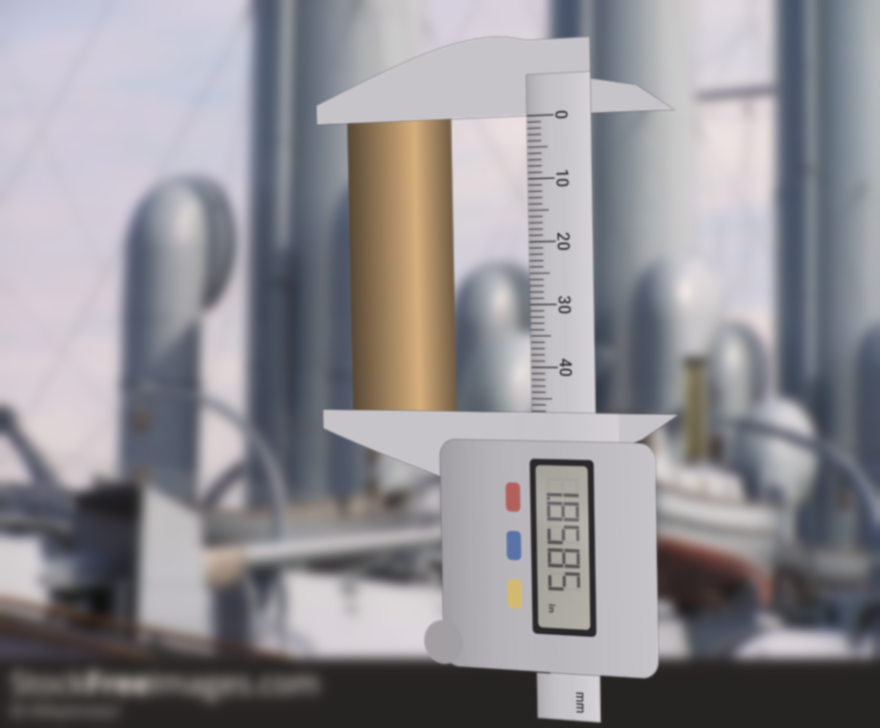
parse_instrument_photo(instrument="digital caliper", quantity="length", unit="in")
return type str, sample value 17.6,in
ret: 1.8585,in
